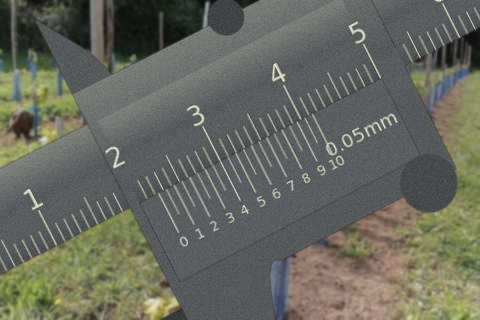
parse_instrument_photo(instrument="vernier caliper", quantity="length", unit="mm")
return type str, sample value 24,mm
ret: 22.4,mm
